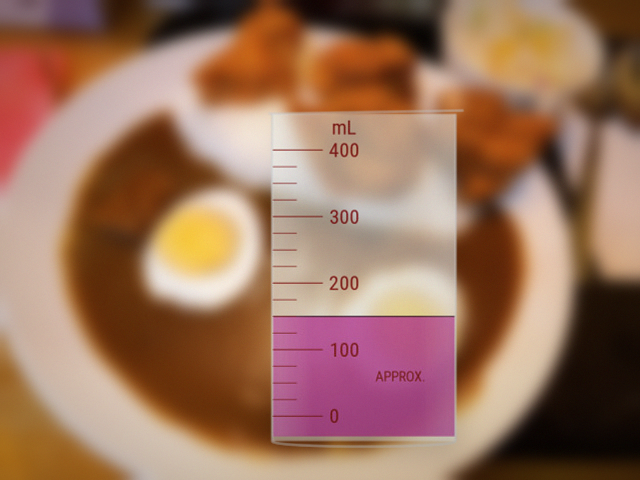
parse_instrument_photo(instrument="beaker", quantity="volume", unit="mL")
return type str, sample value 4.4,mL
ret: 150,mL
